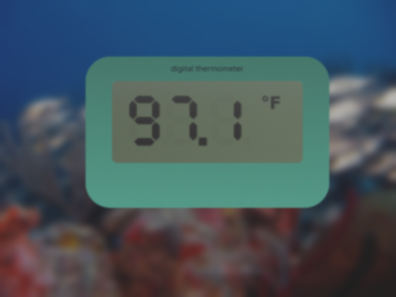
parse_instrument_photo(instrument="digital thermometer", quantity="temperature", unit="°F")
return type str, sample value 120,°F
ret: 97.1,°F
